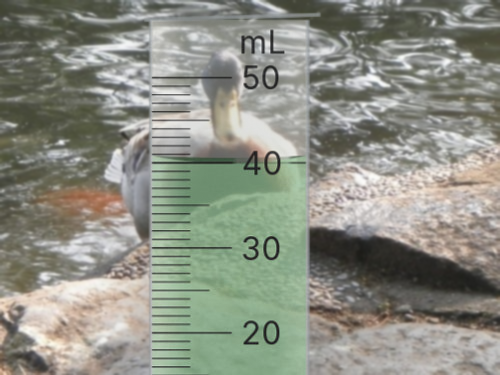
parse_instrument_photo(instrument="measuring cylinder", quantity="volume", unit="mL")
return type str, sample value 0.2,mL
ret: 40,mL
